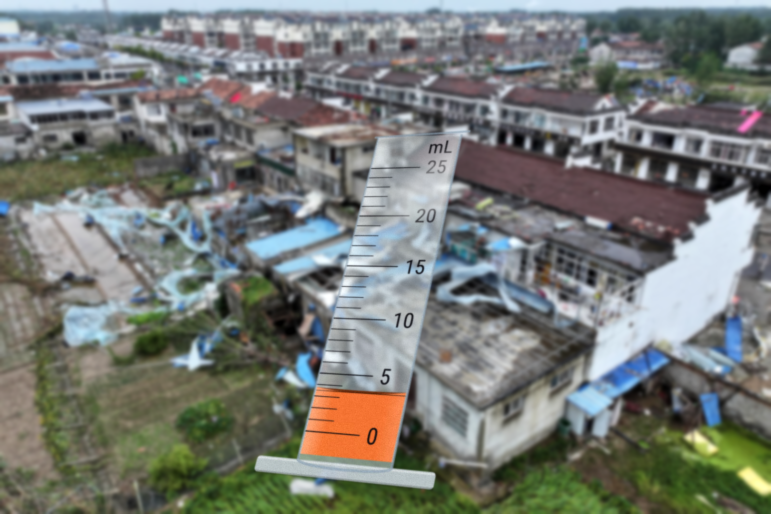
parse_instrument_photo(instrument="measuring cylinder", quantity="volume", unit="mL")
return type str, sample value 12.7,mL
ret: 3.5,mL
